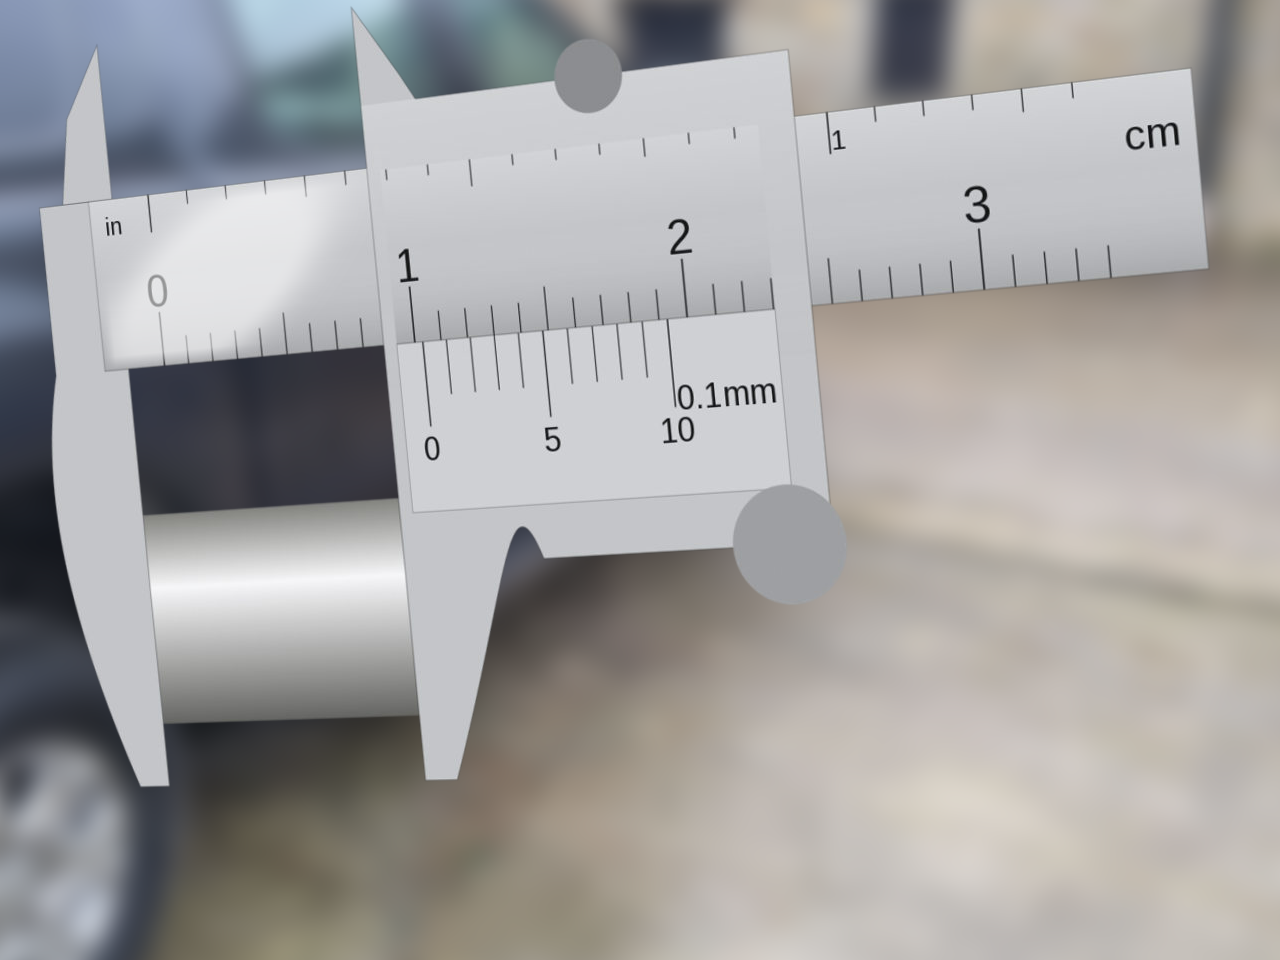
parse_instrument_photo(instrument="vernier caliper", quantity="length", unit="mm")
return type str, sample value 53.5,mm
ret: 10.3,mm
